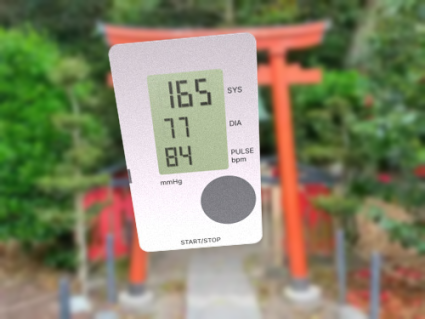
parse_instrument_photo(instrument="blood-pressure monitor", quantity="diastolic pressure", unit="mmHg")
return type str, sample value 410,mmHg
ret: 77,mmHg
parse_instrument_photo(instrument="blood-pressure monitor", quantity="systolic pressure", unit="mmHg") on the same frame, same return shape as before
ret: 165,mmHg
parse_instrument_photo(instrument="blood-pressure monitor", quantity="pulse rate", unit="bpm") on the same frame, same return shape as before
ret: 84,bpm
